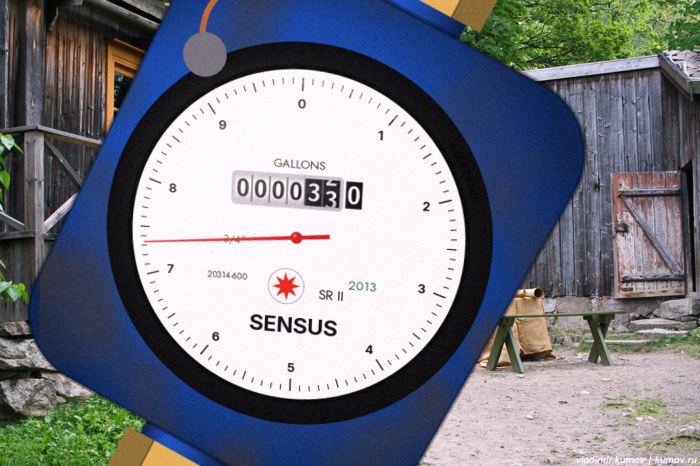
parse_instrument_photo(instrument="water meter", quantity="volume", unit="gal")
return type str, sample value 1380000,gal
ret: 327.3,gal
